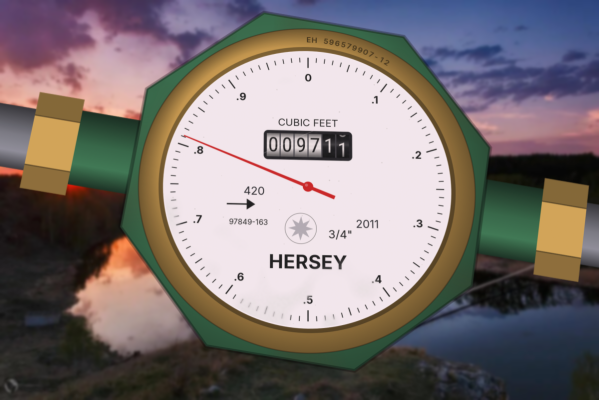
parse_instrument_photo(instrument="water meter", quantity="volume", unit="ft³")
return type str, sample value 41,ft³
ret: 9710.81,ft³
